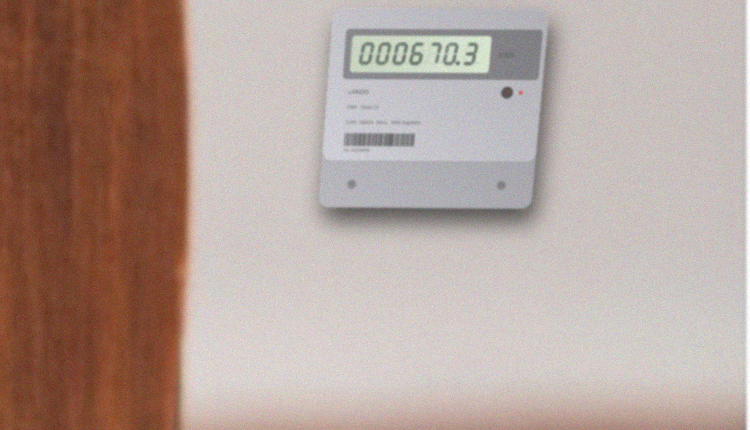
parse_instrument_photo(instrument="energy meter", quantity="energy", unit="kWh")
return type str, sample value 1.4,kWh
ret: 670.3,kWh
